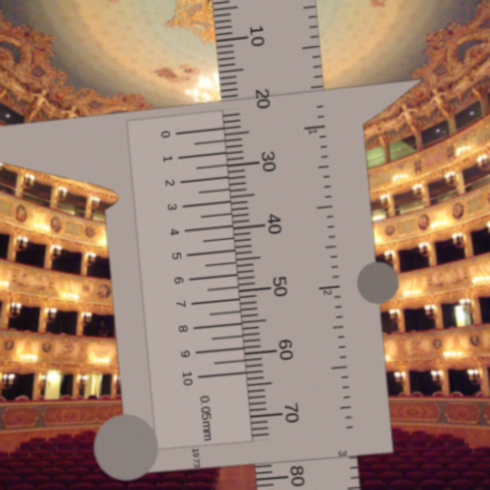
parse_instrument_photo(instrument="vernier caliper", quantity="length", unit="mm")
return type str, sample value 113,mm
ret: 24.0,mm
